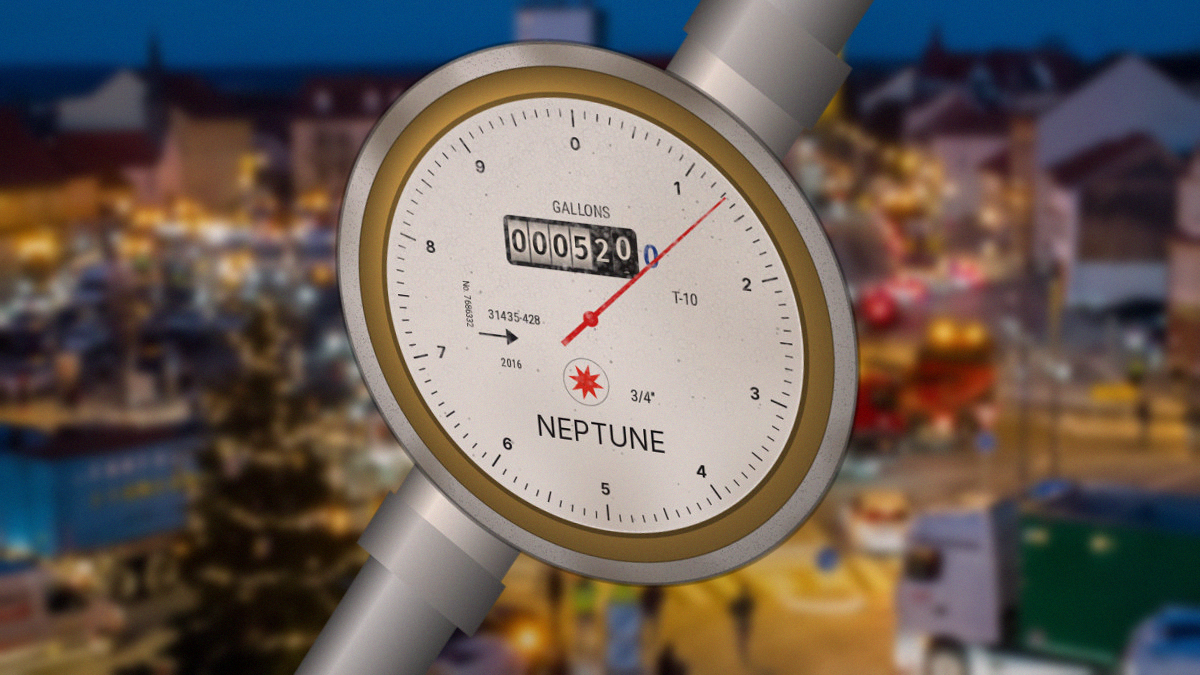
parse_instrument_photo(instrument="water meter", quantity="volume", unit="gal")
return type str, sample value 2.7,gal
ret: 5201.3,gal
